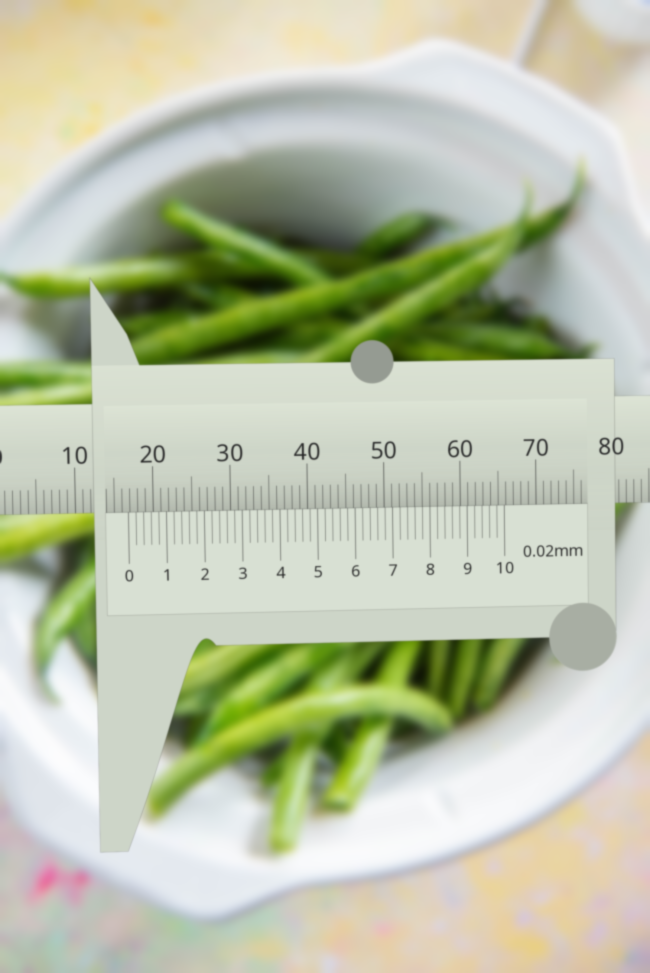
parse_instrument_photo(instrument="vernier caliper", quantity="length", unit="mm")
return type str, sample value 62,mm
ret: 16.8,mm
